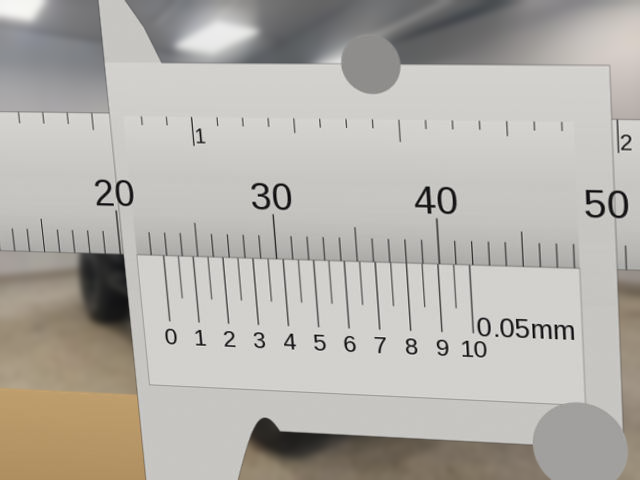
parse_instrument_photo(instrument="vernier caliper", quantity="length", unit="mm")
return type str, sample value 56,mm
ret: 22.8,mm
